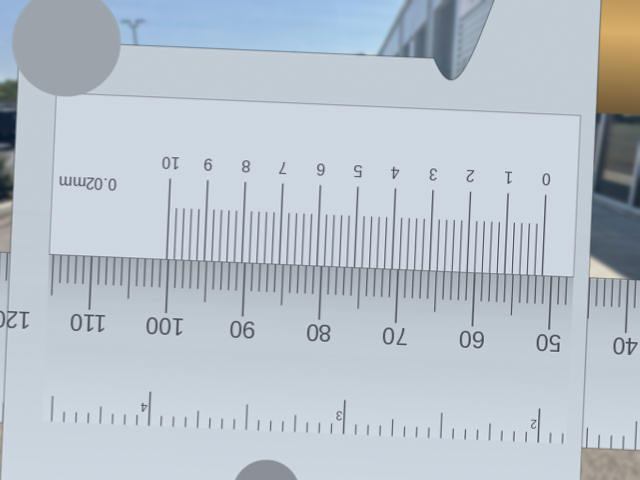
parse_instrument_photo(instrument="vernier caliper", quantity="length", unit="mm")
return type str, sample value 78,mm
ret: 51.2,mm
